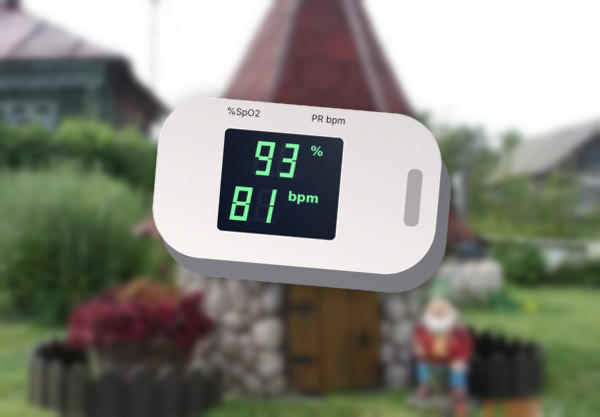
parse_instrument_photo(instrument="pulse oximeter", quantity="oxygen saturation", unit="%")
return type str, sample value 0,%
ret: 93,%
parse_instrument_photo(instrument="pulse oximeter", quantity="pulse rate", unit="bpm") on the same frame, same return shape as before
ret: 81,bpm
